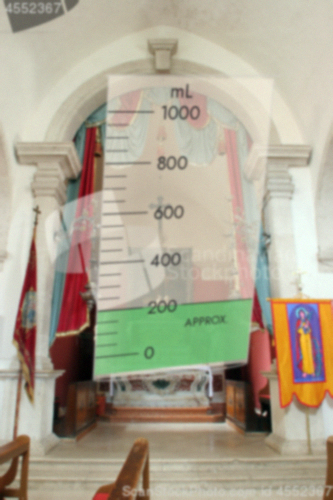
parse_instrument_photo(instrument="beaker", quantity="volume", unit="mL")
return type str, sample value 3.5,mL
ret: 200,mL
